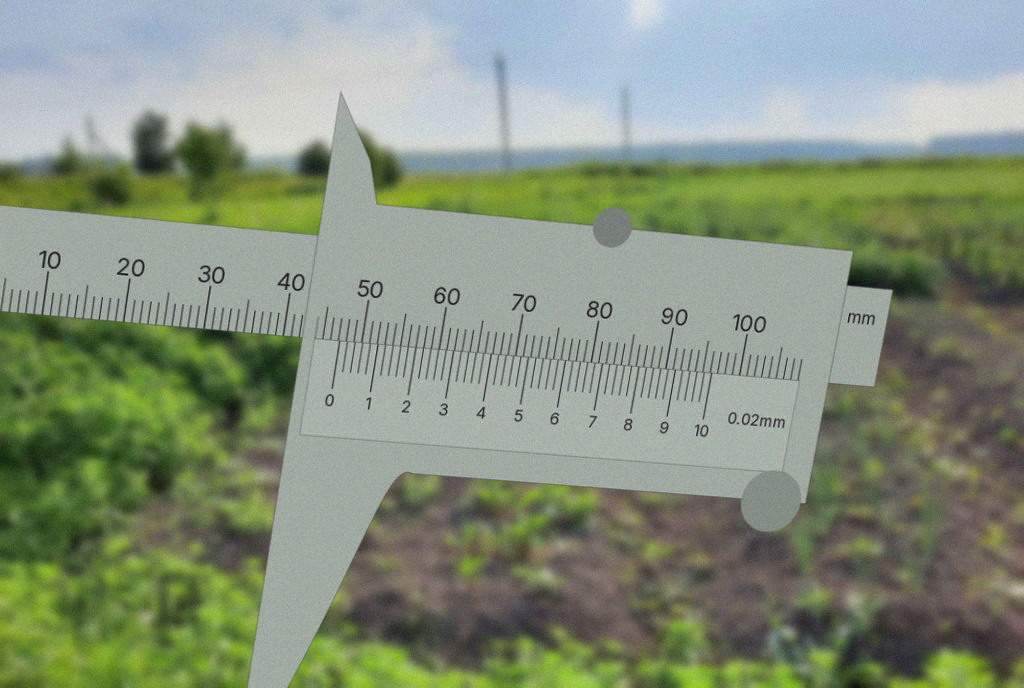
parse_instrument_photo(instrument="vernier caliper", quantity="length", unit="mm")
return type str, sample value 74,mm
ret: 47.2,mm
